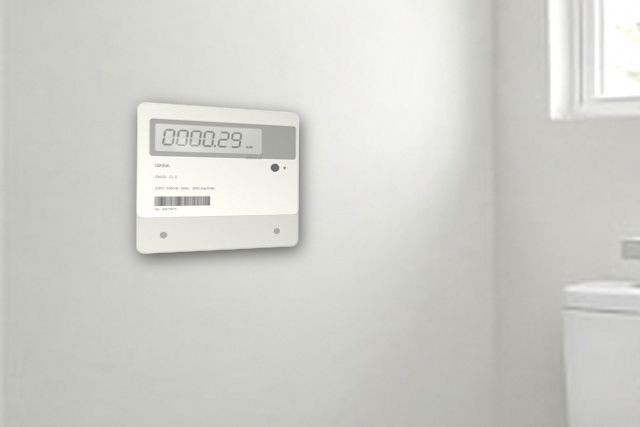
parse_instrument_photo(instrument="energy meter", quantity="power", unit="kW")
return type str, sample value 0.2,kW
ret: 0.29,kW
